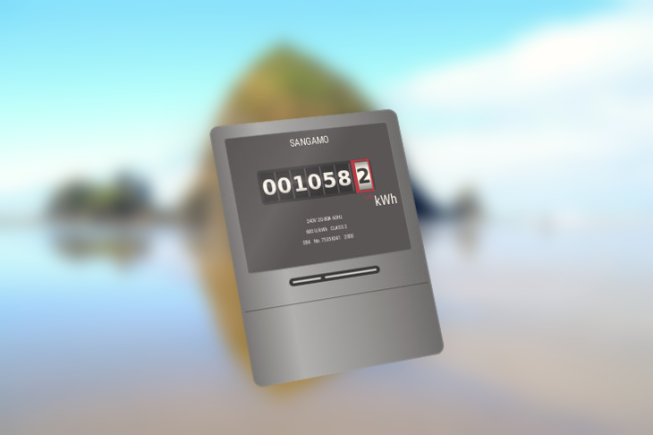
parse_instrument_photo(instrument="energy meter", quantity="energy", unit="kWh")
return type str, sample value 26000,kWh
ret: 1058.2,kWh
